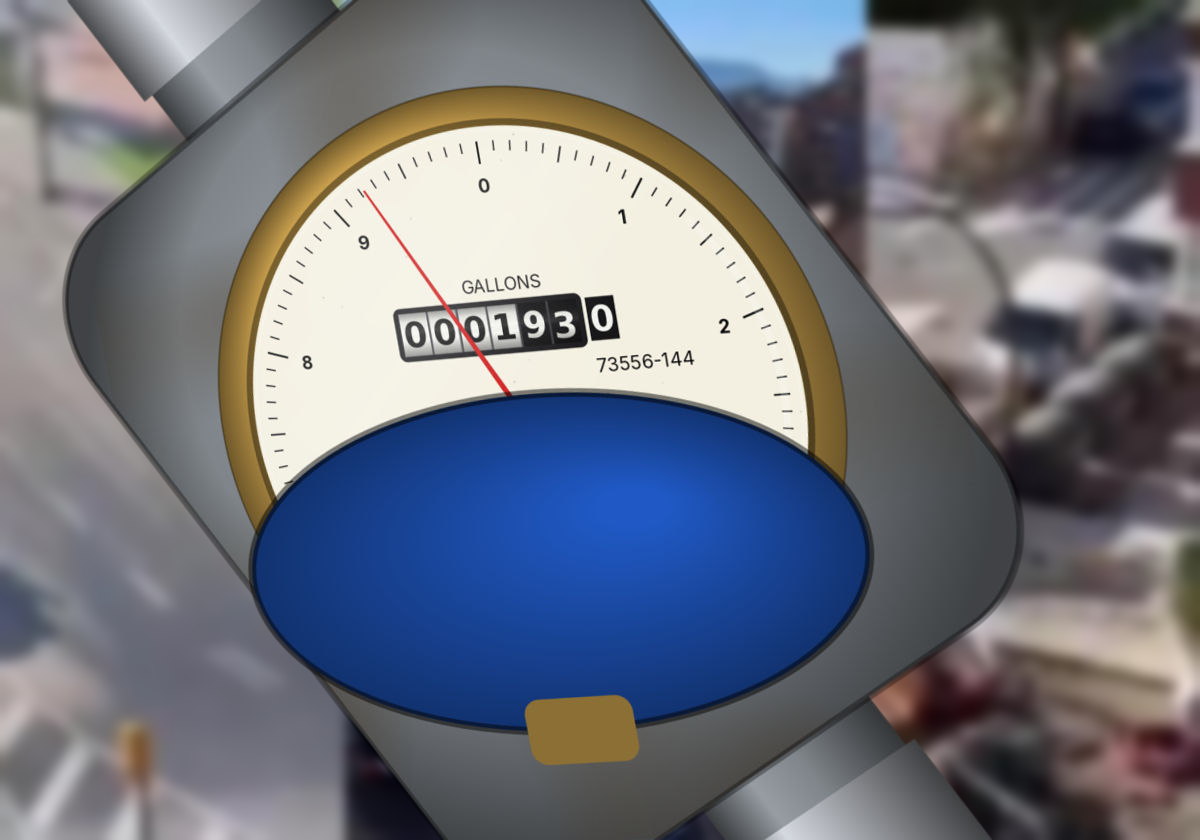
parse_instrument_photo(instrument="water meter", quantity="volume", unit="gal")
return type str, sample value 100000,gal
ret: 1929.2,gal
